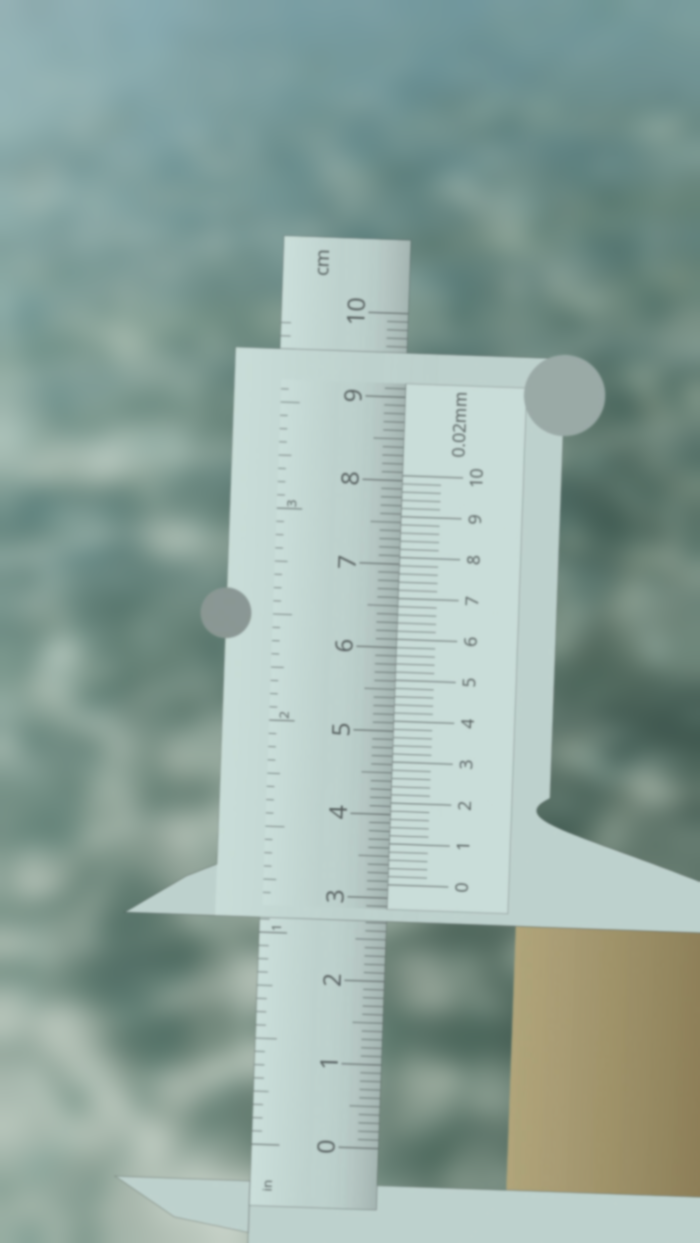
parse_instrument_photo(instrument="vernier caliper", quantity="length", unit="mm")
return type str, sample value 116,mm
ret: 31.6,mm
